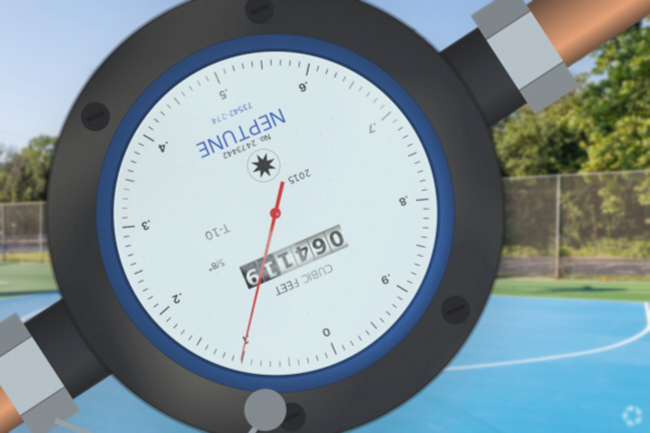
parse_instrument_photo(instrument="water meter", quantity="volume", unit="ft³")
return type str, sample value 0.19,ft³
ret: 64119.10,ft³
